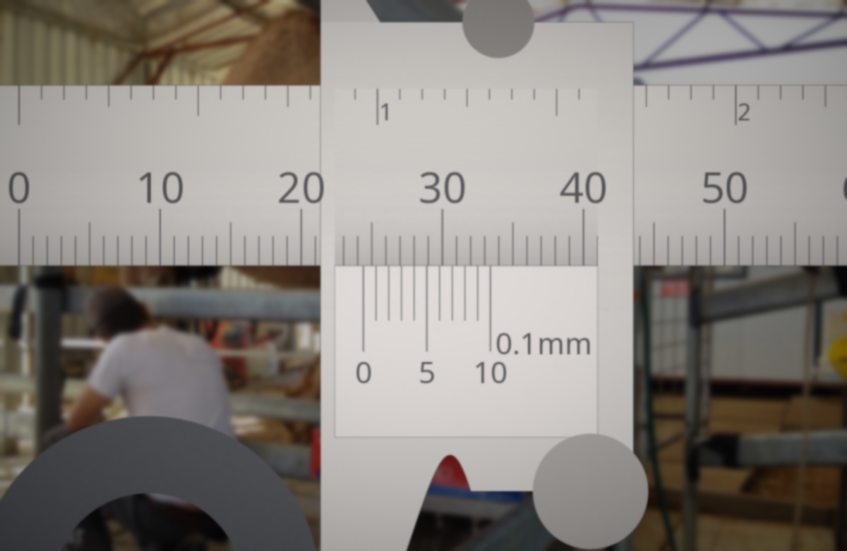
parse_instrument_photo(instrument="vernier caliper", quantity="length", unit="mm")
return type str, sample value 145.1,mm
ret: 24.4,mm
